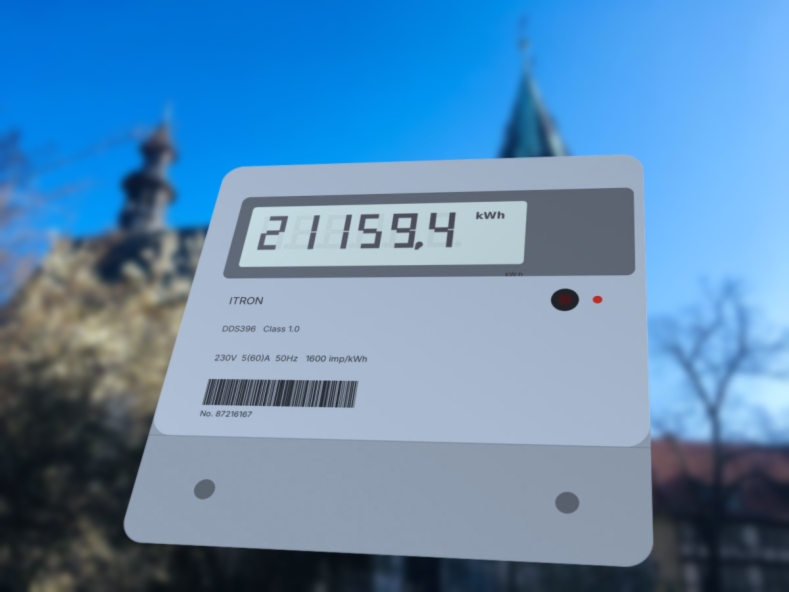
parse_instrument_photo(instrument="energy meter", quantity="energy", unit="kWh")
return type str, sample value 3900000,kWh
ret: 21159.4,kWh
